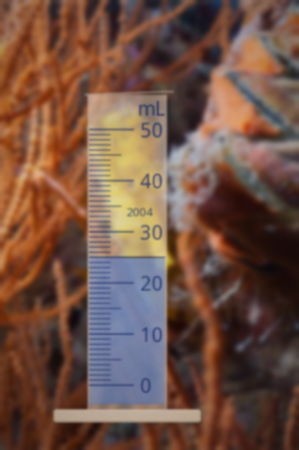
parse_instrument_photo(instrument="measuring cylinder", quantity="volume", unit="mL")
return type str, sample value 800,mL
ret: 25,mL
